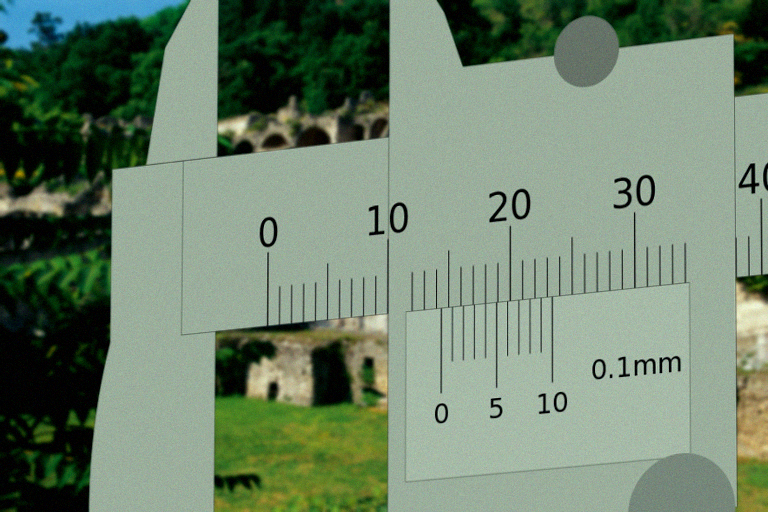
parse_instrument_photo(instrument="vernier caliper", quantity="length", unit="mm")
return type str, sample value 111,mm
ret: 14.4,mm
